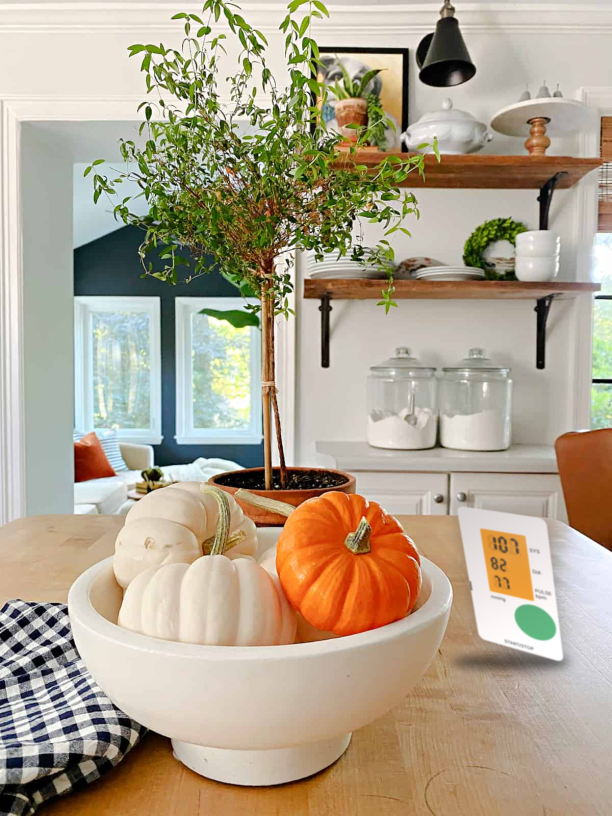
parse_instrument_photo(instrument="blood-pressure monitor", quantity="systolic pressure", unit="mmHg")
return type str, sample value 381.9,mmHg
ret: 107,mmHg
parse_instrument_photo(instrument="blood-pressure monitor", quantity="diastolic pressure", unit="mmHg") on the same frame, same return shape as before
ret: 82,mmHg
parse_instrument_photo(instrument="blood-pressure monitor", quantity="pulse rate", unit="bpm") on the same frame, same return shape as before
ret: 77,bpm
